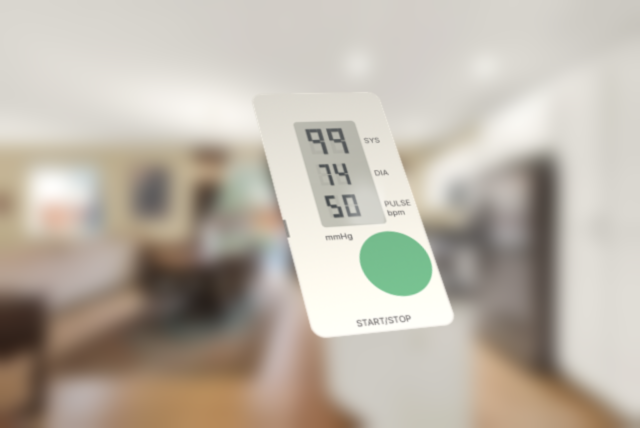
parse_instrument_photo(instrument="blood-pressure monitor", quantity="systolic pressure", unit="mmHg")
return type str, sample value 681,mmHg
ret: 99,mmHg
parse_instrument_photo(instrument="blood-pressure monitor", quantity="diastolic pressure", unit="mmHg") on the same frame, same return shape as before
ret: 74,mmHg
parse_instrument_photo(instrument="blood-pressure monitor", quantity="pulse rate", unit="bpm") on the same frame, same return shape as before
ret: 50,bpm
